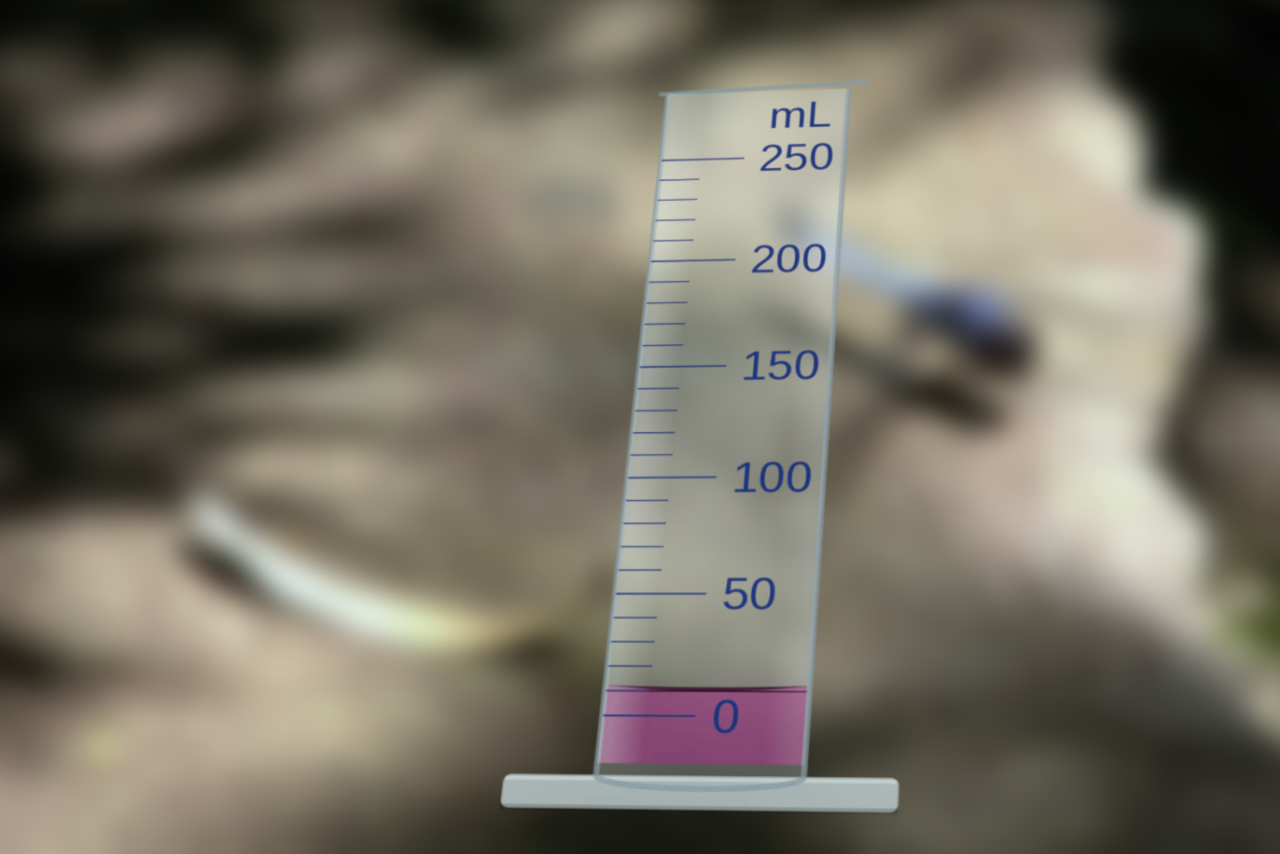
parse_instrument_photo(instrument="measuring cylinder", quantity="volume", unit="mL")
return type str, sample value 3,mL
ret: 10,mL
